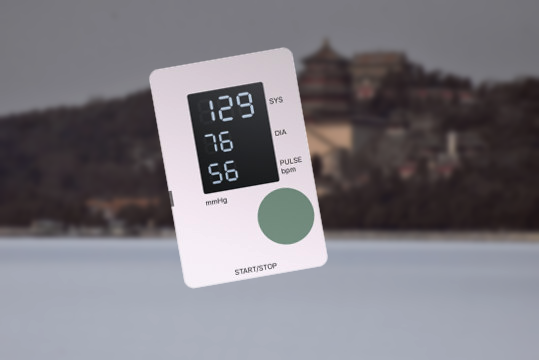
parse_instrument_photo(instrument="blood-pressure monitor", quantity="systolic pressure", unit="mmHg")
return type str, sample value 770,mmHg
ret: 129,mmHg
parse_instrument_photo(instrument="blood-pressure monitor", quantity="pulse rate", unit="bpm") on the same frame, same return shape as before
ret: 56,bpm
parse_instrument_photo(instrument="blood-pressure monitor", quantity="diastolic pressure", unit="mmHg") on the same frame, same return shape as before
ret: 76,mmHg
